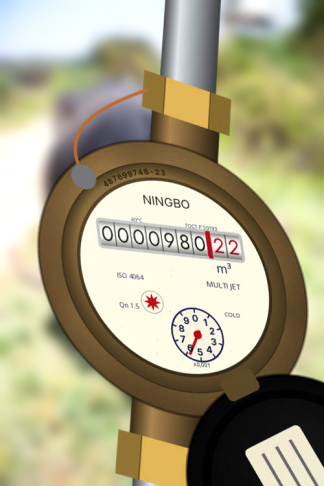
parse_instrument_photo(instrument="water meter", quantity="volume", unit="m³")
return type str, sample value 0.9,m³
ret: 980.225,m³
